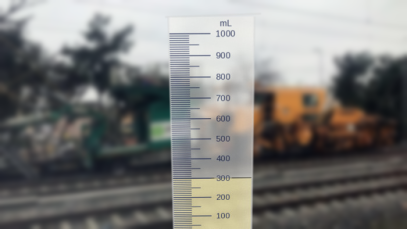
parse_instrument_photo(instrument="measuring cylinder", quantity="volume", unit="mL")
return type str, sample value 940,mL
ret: 300,mL
